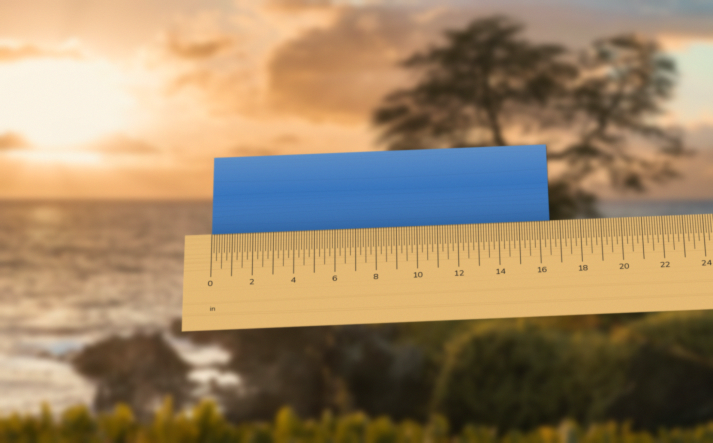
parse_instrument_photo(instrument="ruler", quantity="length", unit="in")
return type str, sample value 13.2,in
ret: 16.5,in
